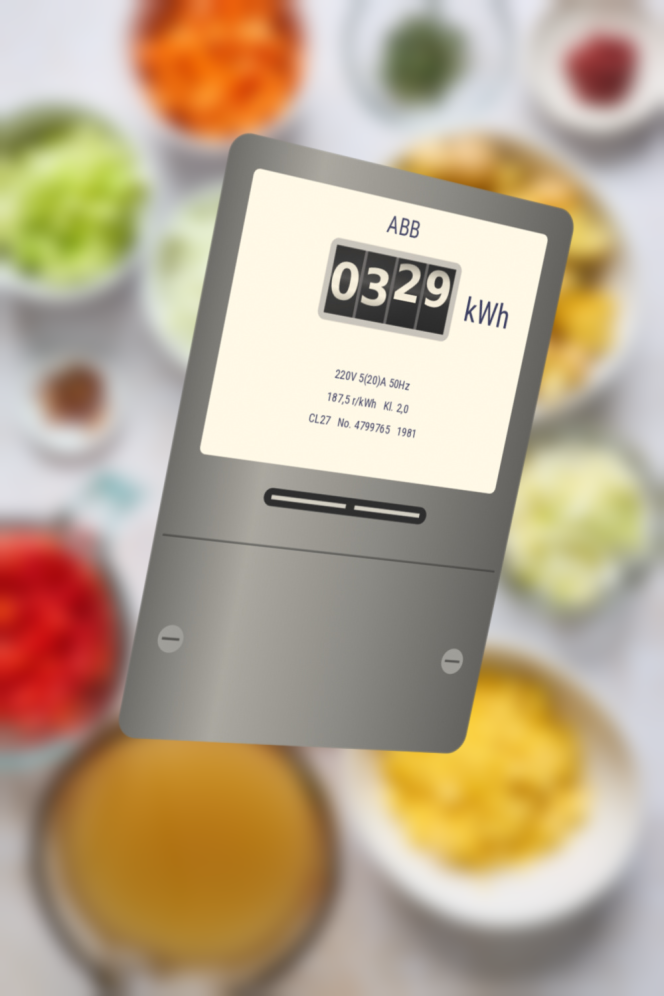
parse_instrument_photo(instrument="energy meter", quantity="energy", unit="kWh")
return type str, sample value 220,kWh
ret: 329,kWh
